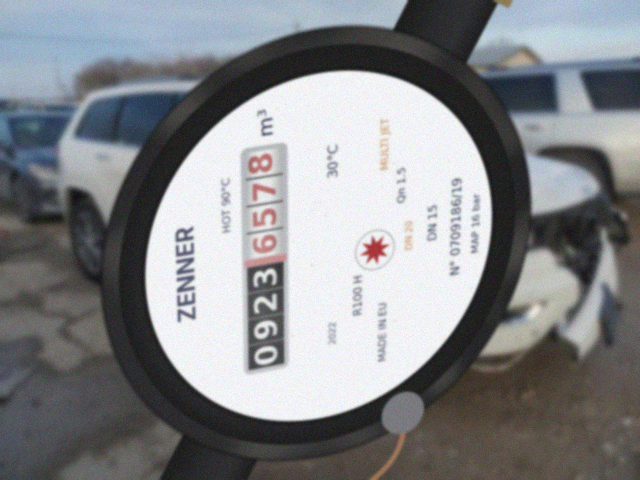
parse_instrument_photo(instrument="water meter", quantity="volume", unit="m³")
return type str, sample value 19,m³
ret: 923.6578,m³
